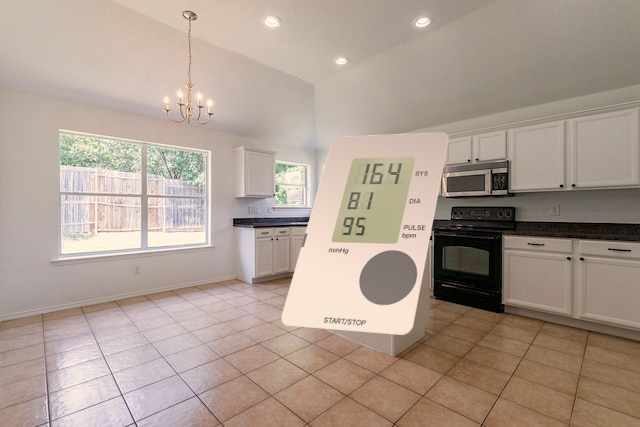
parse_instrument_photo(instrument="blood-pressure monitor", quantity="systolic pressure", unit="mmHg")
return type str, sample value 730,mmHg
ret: 164,mmHg
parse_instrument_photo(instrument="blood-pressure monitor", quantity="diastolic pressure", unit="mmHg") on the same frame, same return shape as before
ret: 81,mmHg
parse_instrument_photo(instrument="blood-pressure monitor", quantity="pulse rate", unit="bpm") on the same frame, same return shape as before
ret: 95,bpm
